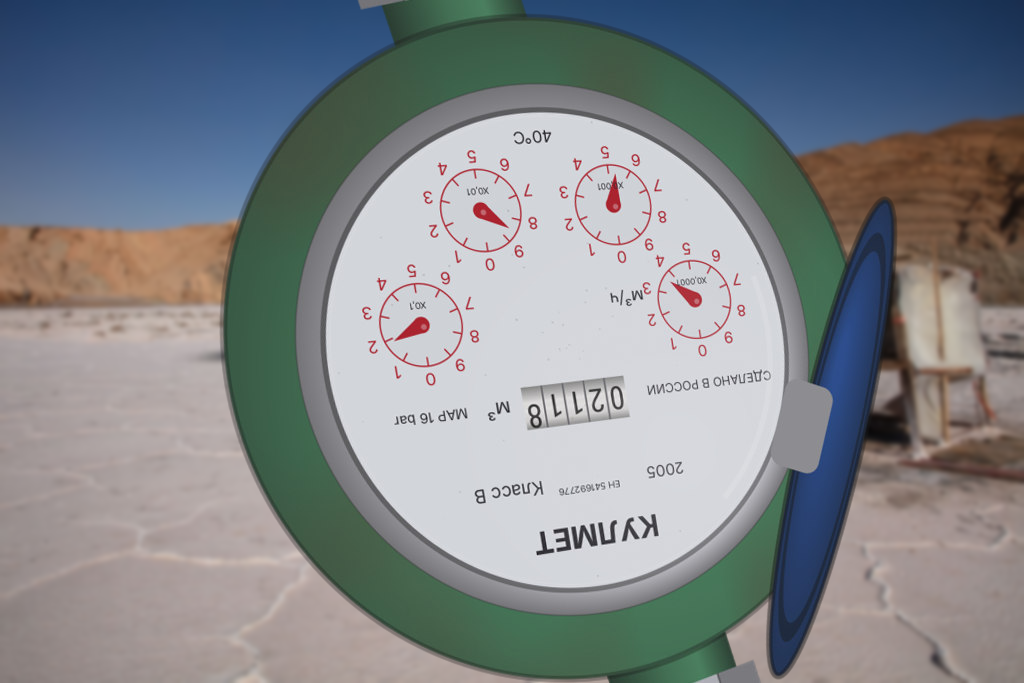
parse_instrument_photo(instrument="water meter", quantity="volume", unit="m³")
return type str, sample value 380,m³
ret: 2118.1853,m³
